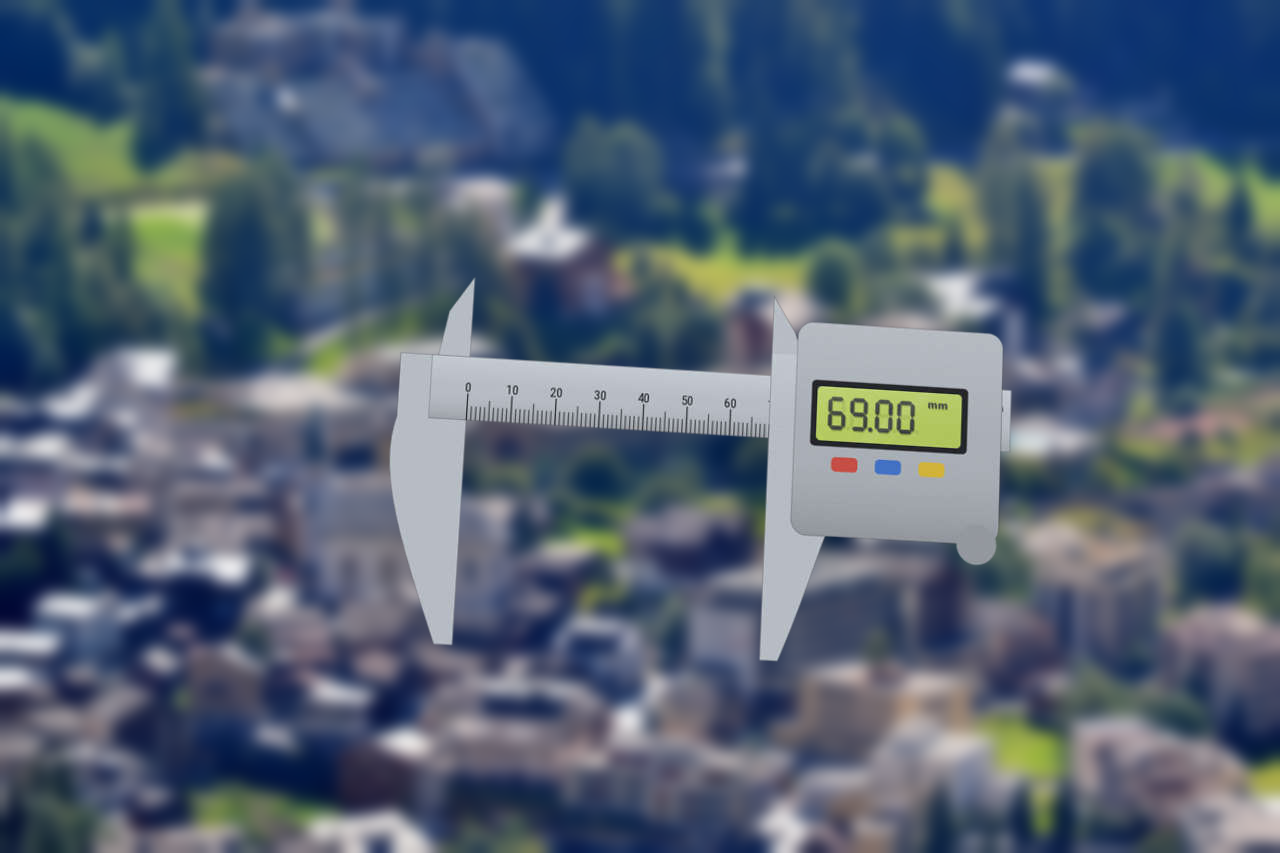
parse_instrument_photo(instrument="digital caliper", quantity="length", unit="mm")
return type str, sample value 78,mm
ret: 69.00,mm
